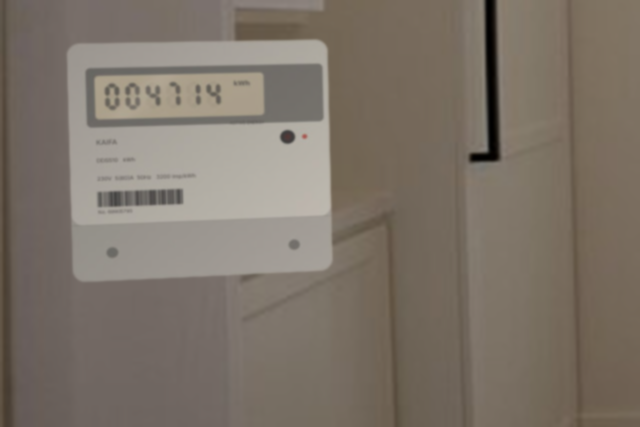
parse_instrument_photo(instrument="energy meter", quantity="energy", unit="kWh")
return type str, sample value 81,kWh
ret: 4714,kWh
